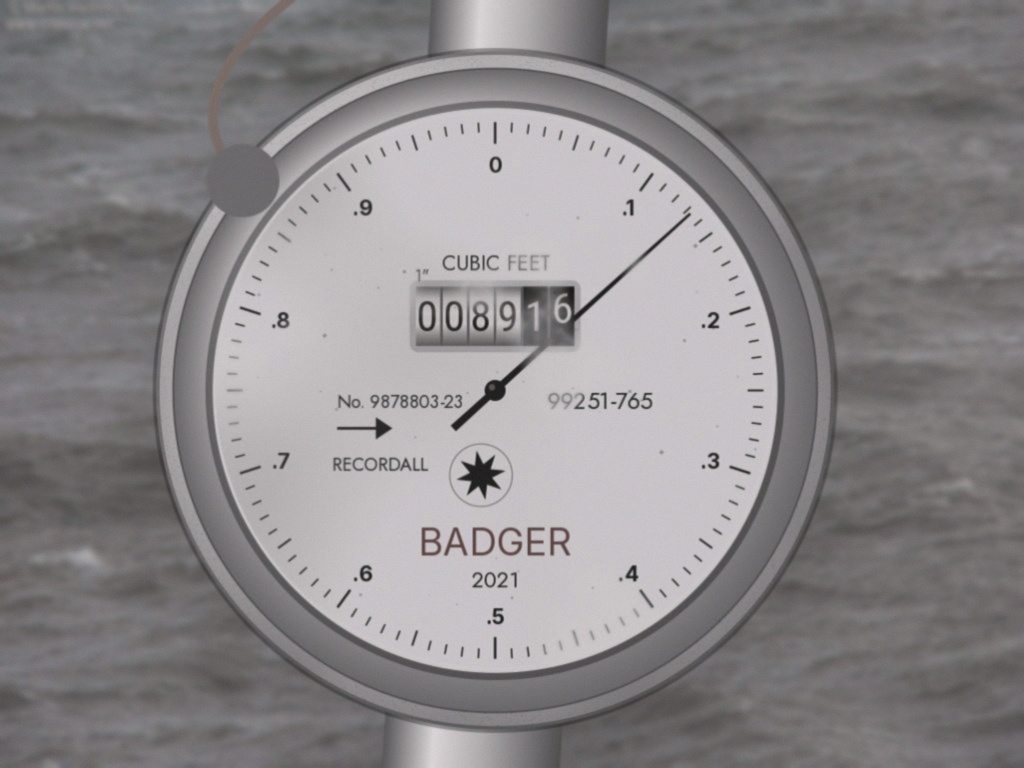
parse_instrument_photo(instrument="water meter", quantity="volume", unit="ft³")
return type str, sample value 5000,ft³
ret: 8916.13,ft³
